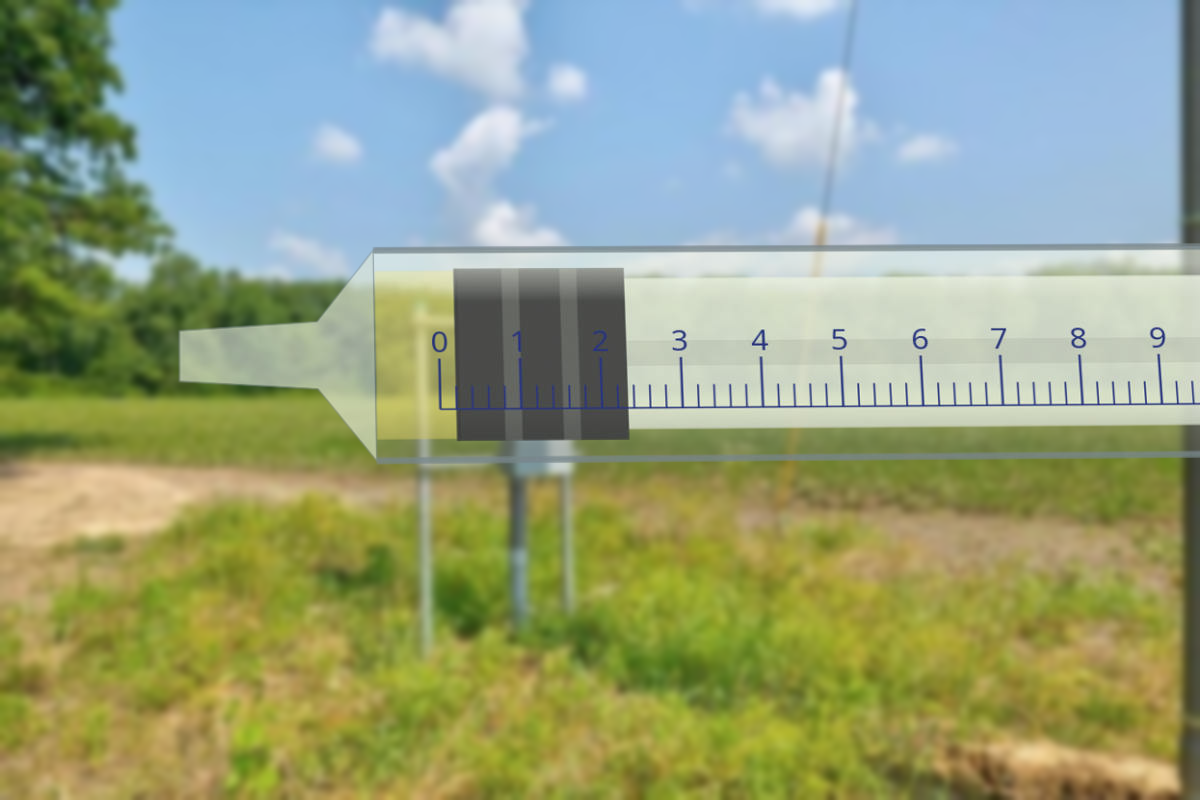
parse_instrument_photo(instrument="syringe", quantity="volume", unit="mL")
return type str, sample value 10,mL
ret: 0.2,mL
